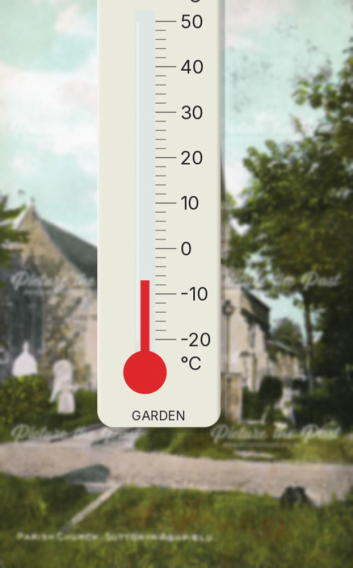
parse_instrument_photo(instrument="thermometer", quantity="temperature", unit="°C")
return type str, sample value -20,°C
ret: -7,°C
